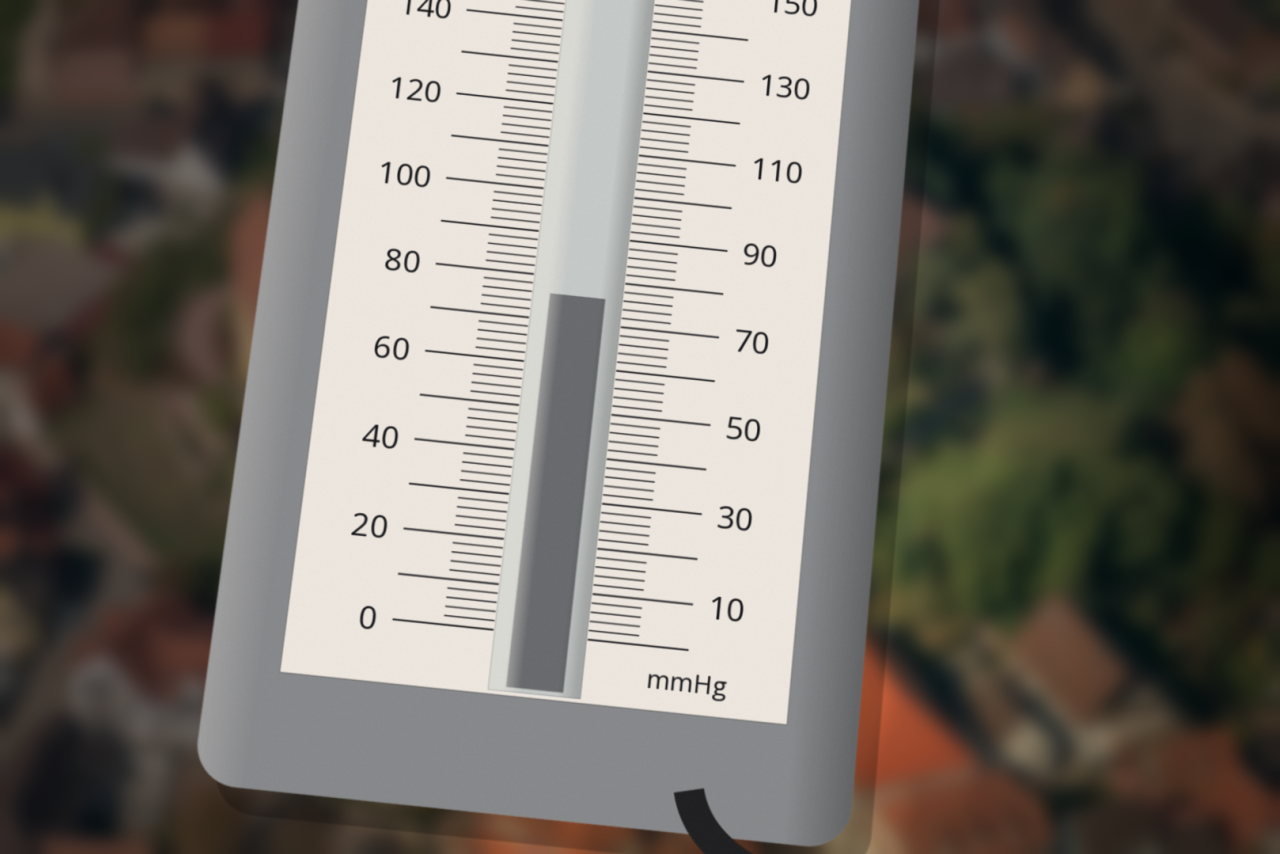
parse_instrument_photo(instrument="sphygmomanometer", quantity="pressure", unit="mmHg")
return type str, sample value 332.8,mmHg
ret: 76,mmHg
